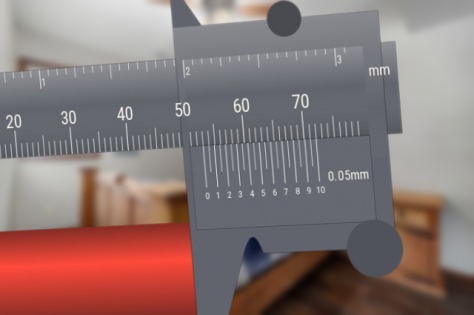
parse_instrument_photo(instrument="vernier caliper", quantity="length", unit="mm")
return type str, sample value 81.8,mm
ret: 53.0,mm
